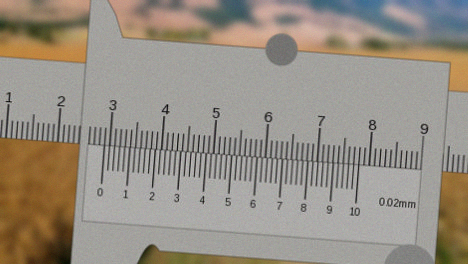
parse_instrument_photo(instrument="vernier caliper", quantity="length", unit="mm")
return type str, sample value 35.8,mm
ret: 29.0,mm
